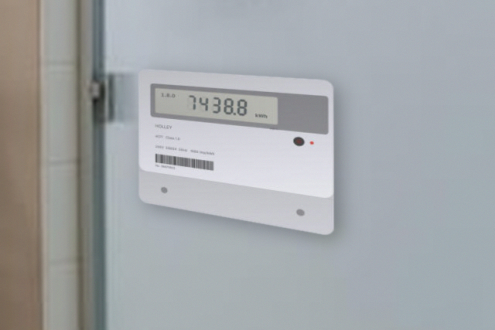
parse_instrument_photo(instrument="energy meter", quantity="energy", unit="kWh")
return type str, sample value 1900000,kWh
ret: 7438.8,kWh
